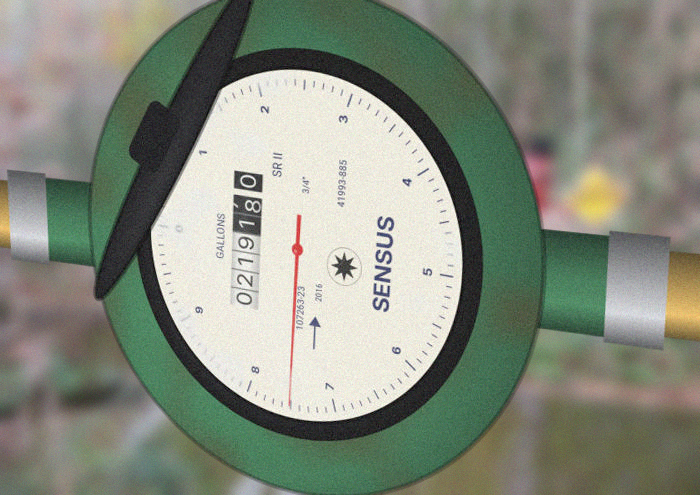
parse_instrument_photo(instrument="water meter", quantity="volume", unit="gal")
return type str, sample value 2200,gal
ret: 219177.5,gal
